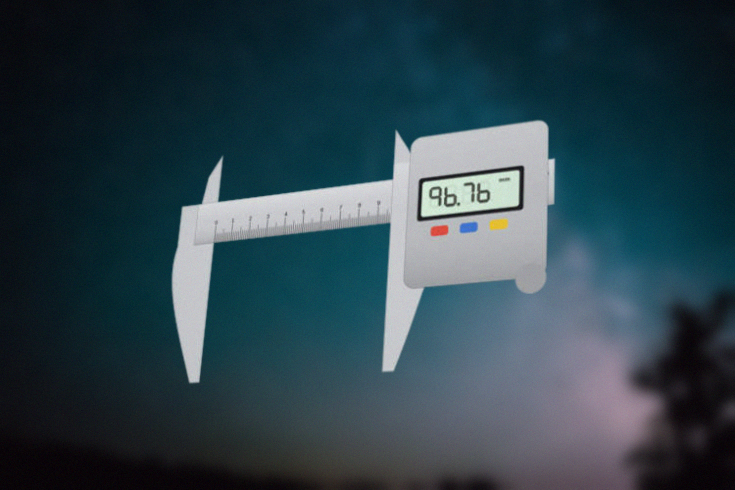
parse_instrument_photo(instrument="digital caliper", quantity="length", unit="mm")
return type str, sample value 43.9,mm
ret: 96.76,mm
